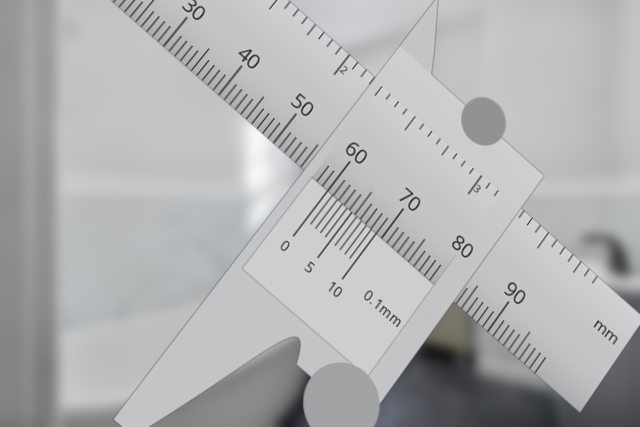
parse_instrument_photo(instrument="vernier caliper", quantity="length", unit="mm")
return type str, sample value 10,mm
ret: 60.0,mm
